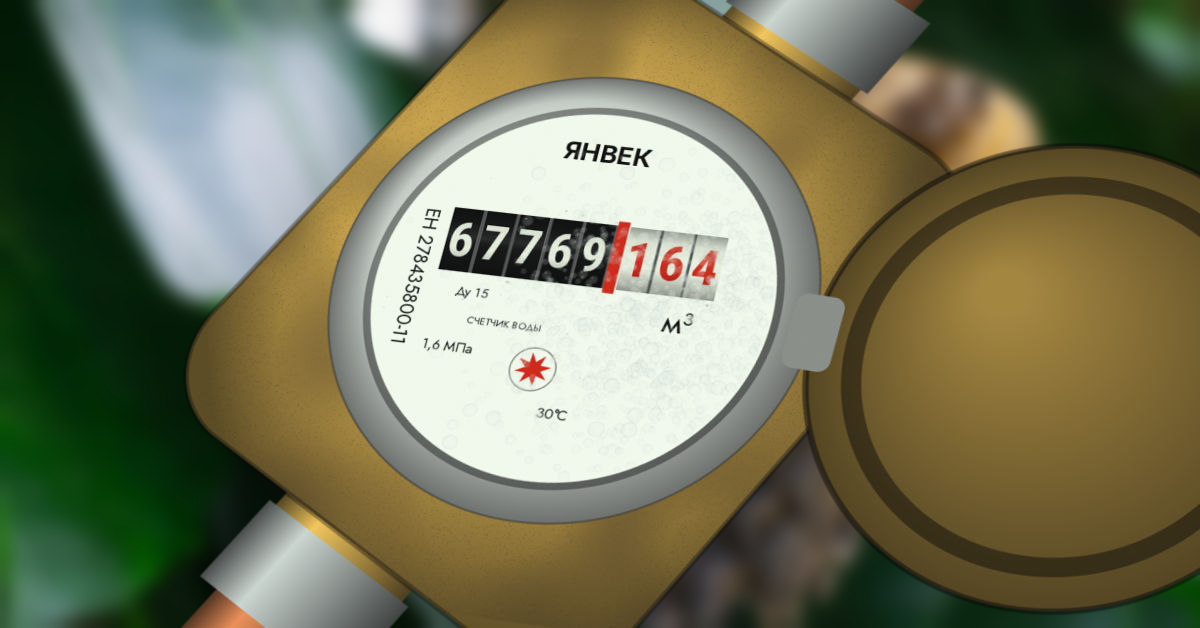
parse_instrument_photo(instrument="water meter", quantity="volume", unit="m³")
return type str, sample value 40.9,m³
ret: 67769.164,m³
